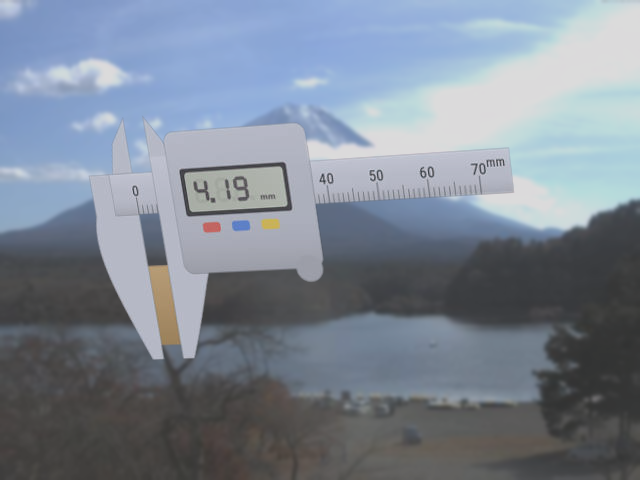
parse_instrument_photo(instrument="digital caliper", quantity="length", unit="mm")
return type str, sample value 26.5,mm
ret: 4.19,mm
